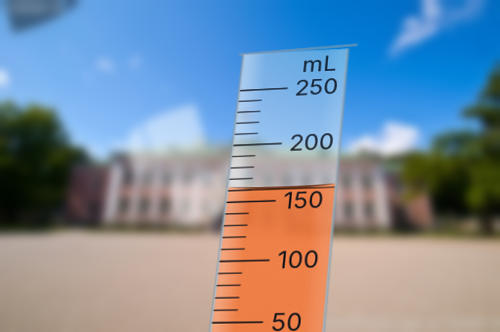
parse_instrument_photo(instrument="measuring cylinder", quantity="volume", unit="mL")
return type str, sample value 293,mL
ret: 160,mL
